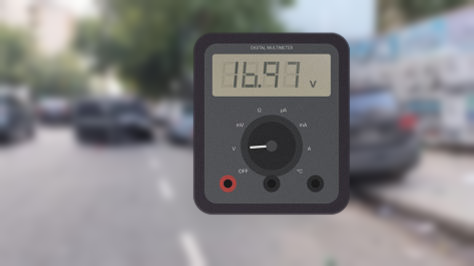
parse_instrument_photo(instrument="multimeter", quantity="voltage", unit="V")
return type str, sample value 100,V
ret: 16.97,V
